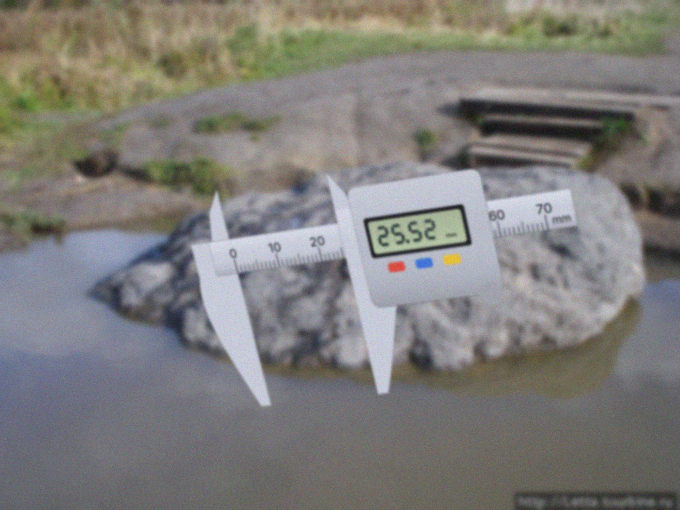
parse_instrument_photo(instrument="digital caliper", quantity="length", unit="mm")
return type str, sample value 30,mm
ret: 25.52,mm
